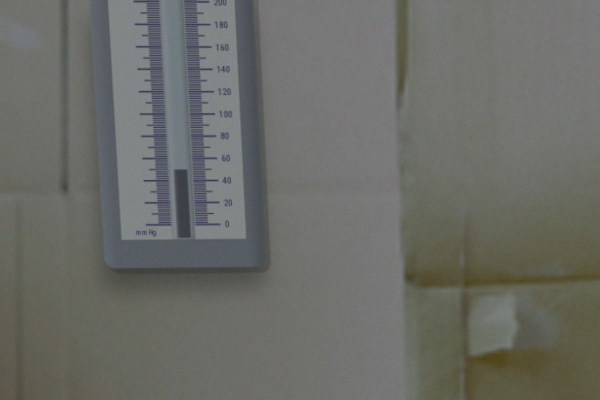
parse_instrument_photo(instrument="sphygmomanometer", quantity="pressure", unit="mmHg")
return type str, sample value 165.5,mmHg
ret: 50,mmHg
